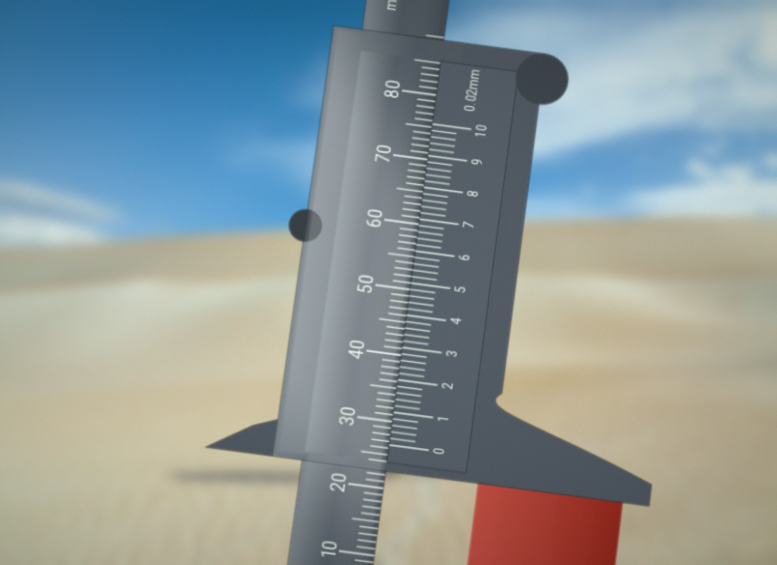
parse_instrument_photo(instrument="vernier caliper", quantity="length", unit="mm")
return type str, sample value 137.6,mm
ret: 26.5,mm
